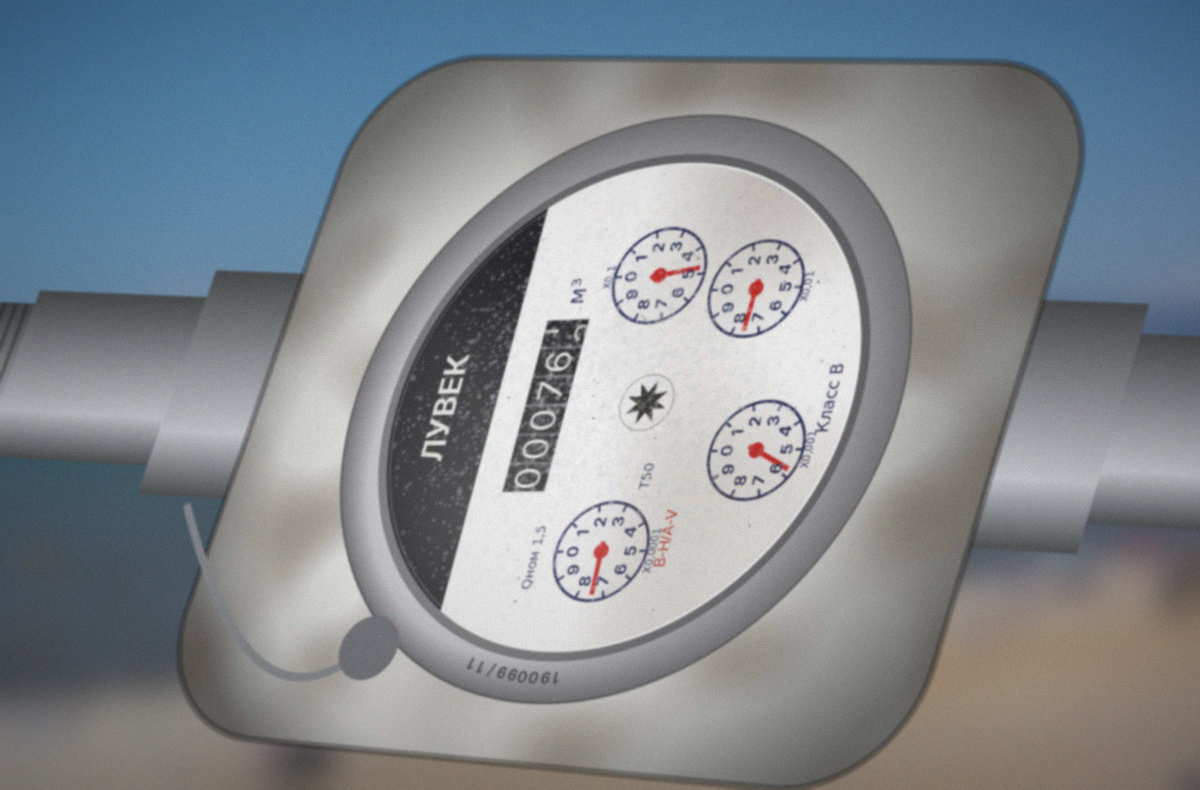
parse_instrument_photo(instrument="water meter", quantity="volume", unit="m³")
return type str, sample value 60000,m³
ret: 761.4757,m³
